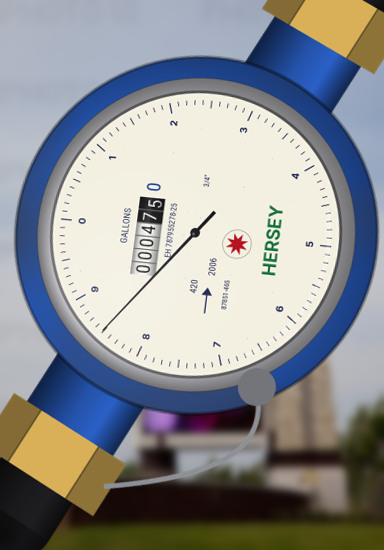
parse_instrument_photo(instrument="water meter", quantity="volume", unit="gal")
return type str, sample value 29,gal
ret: 4748.5,gal
